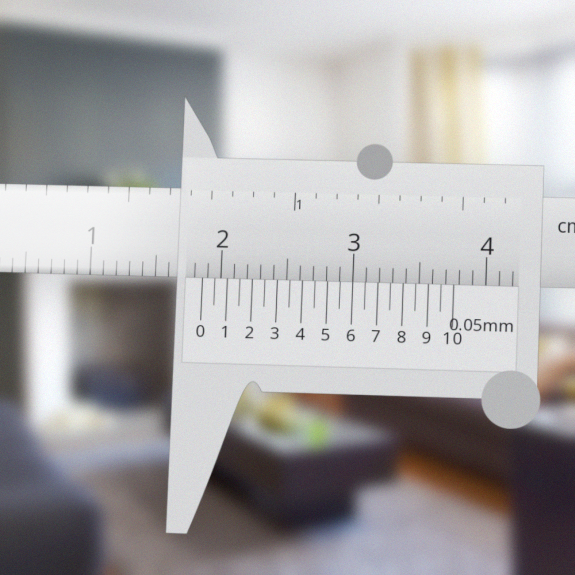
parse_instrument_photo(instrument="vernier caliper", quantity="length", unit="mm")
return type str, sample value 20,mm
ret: 18.6,mm
